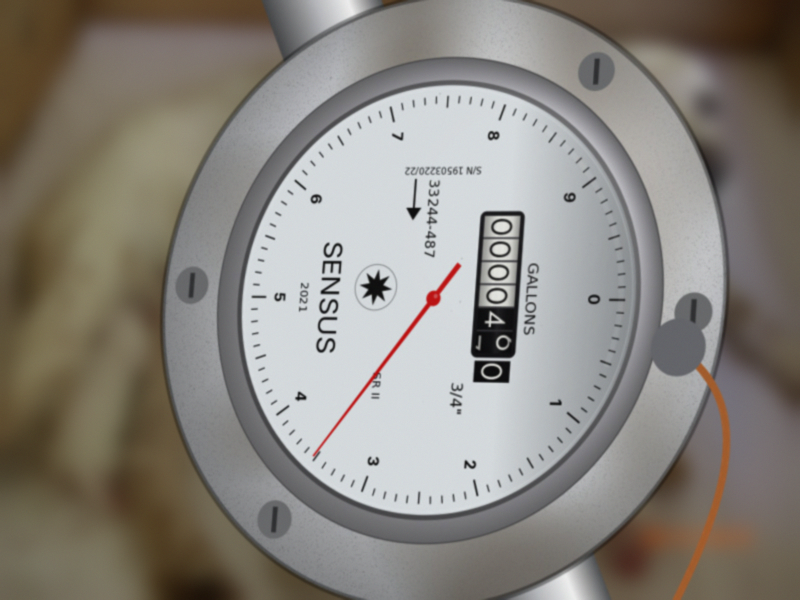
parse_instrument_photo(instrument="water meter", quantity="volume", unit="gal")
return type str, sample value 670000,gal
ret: 463.5,gal
